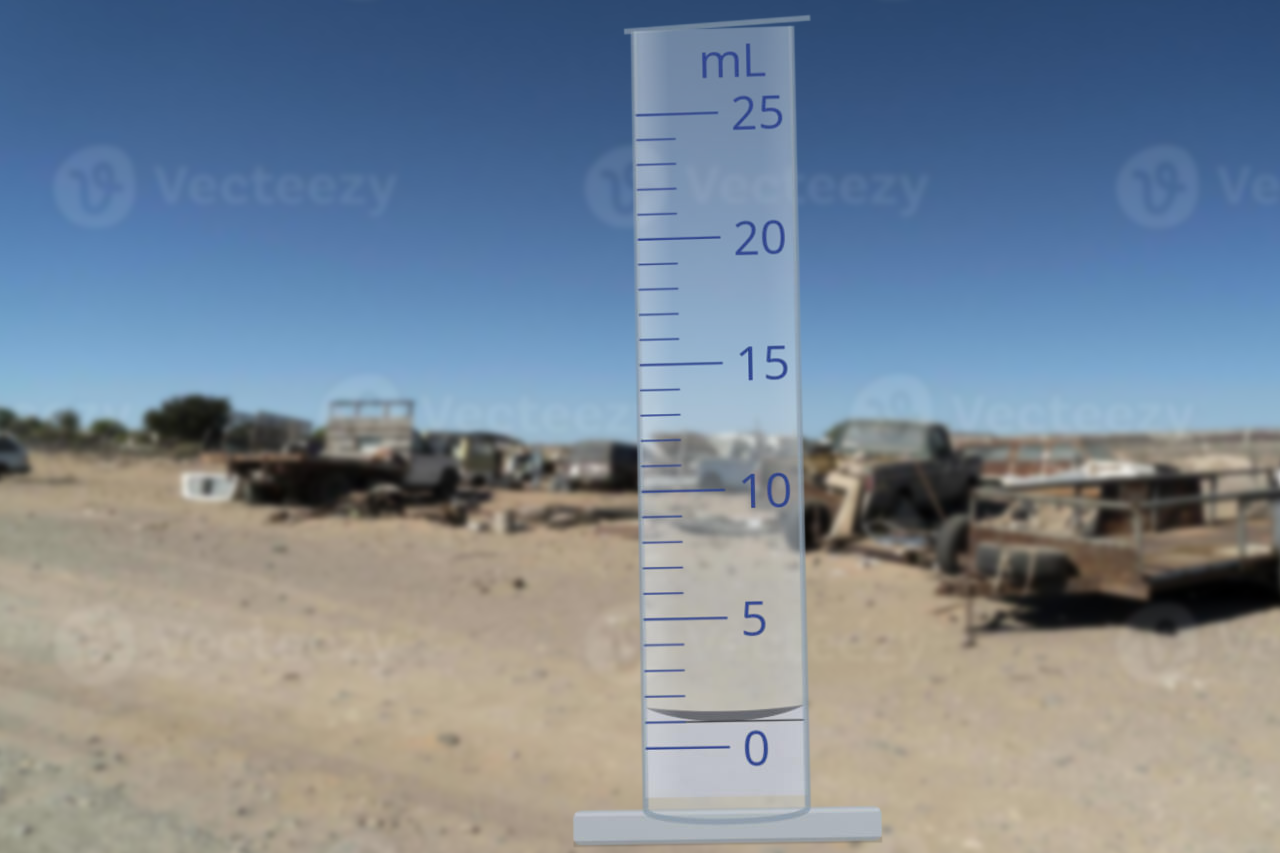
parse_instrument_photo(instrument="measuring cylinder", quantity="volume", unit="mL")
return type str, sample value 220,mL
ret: 1,mL
